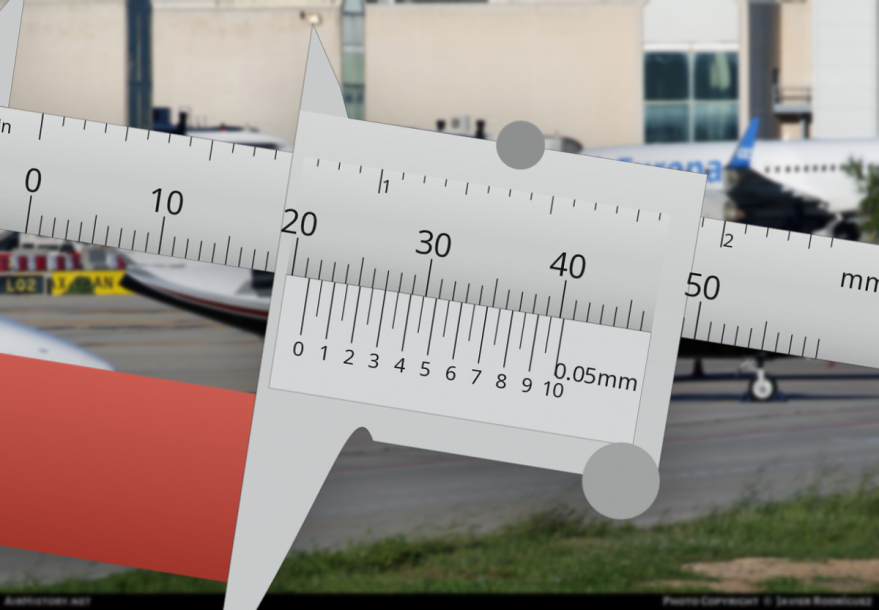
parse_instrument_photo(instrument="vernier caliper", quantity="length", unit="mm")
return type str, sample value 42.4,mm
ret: 21.3,mm
